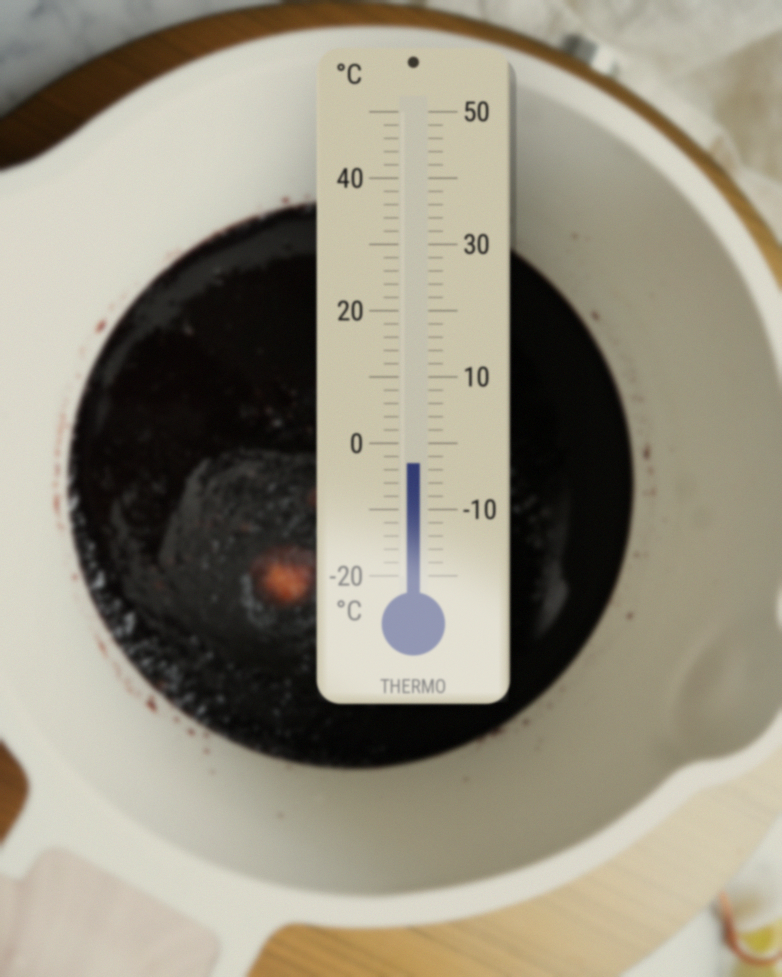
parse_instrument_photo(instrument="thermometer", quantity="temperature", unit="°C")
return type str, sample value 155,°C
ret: -3,°C
